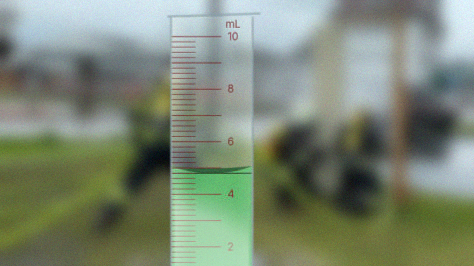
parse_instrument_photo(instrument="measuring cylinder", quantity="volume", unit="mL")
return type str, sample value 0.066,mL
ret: 4.8,mL
